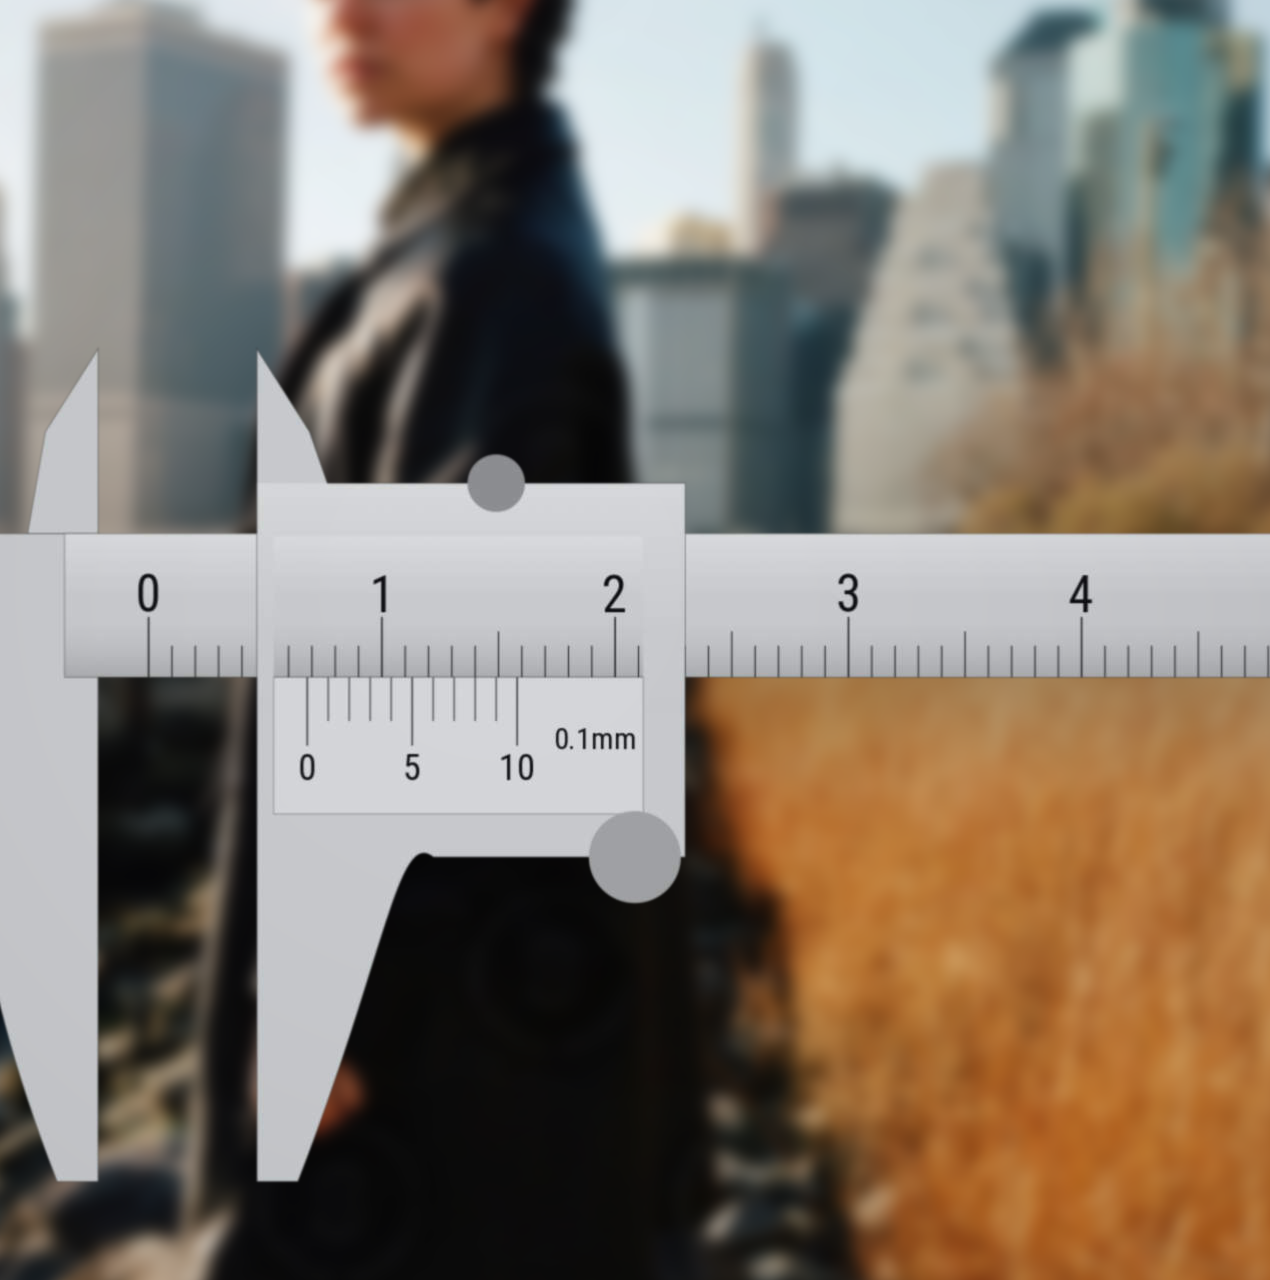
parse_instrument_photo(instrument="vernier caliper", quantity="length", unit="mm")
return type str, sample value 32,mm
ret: 6.8,mm
